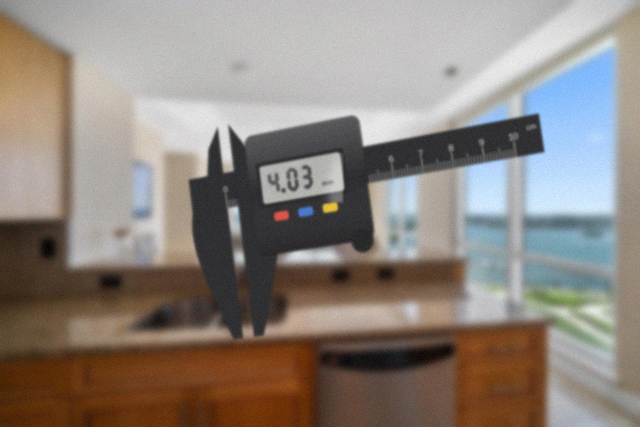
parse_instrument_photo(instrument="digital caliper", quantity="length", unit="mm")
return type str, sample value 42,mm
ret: 4.03,mm
